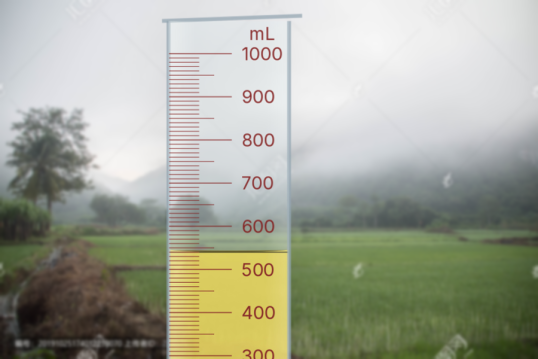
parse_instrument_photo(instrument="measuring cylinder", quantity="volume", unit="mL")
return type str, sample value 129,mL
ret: 540,mL
